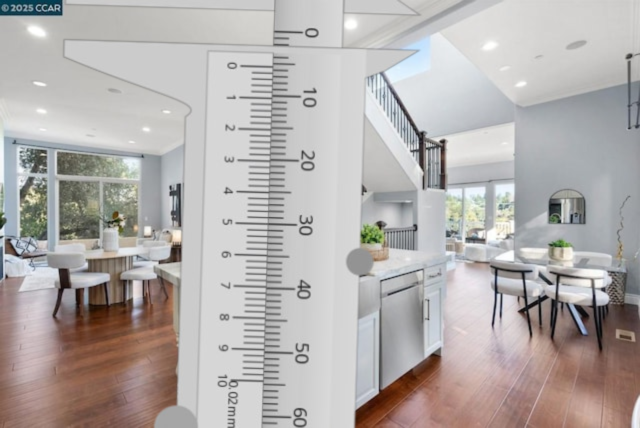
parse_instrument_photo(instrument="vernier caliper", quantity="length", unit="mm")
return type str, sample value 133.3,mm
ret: 5.5,mm
